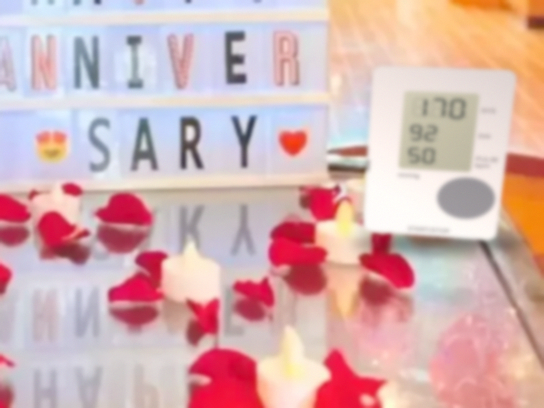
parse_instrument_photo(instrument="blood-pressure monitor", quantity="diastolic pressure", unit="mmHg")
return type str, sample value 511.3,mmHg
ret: 92,mmHg
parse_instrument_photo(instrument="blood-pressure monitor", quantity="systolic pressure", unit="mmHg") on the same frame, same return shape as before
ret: 170,mmHg
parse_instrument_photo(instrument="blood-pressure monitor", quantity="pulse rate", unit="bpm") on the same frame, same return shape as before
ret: 50,bpm
